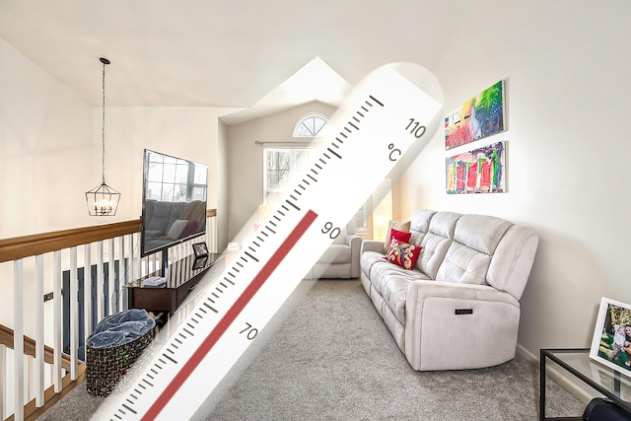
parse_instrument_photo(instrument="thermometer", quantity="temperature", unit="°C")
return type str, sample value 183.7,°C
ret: 91,°C
